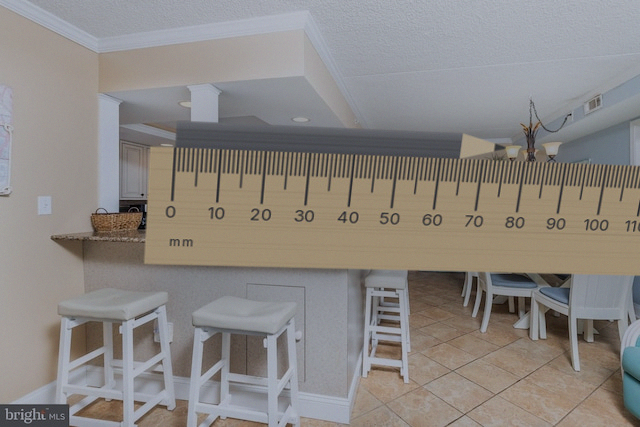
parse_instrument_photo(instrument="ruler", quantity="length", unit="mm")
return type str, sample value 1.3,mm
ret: 75,mm
